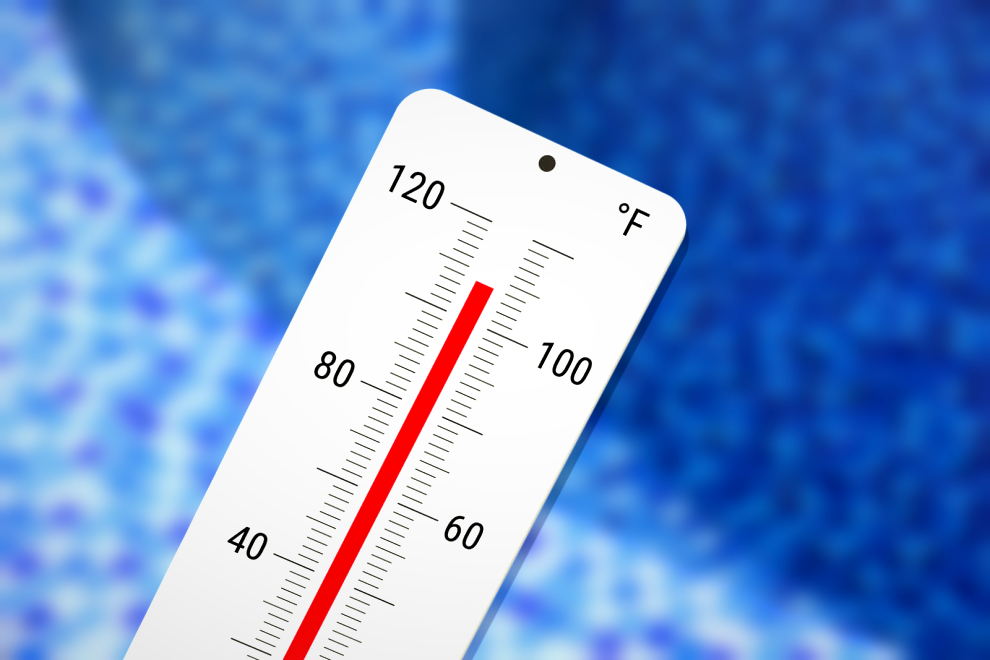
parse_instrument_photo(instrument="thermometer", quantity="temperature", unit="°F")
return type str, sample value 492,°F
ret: 108,°F
